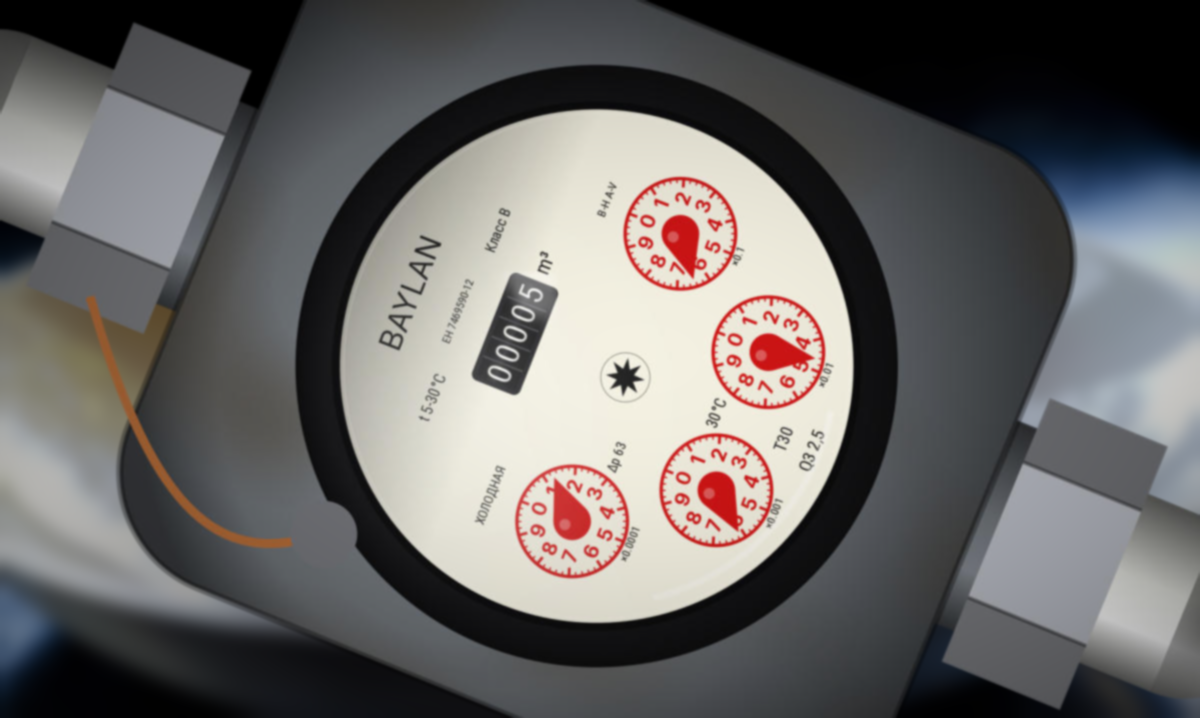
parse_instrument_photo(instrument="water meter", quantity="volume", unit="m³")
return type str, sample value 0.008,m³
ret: 5.6461,m³
